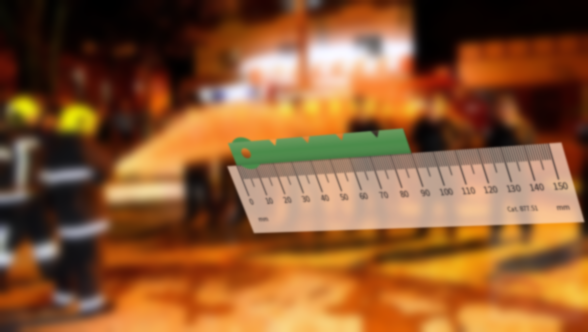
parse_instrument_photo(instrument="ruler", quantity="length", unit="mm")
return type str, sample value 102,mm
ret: 90,mm
